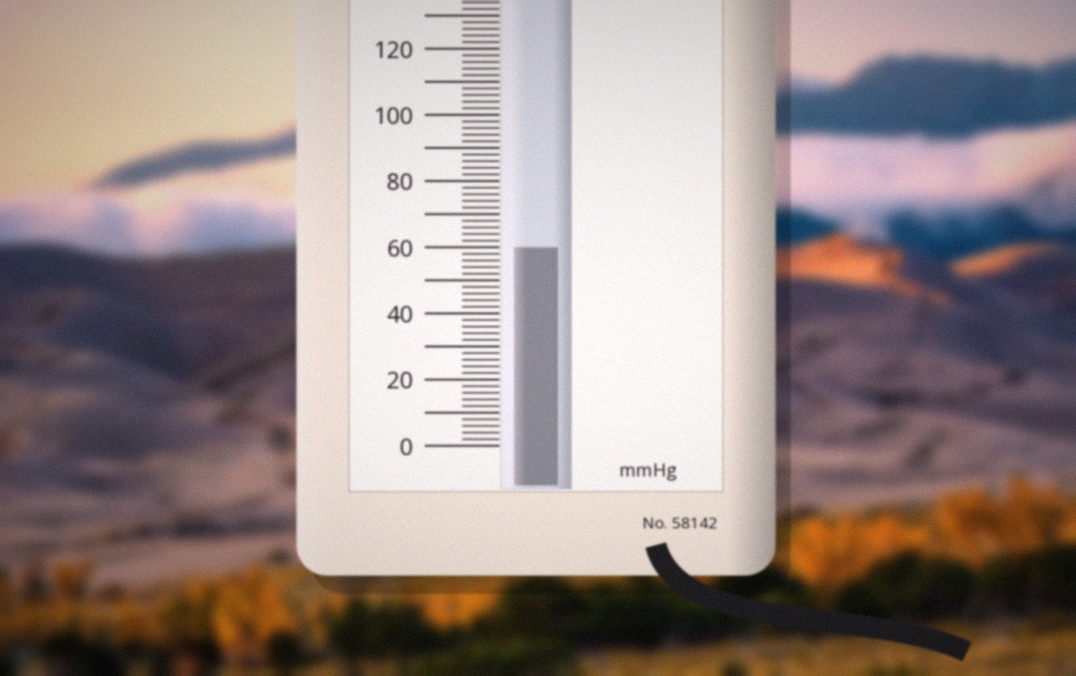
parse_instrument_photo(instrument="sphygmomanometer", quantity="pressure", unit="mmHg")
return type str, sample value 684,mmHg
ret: 60,mmHg
